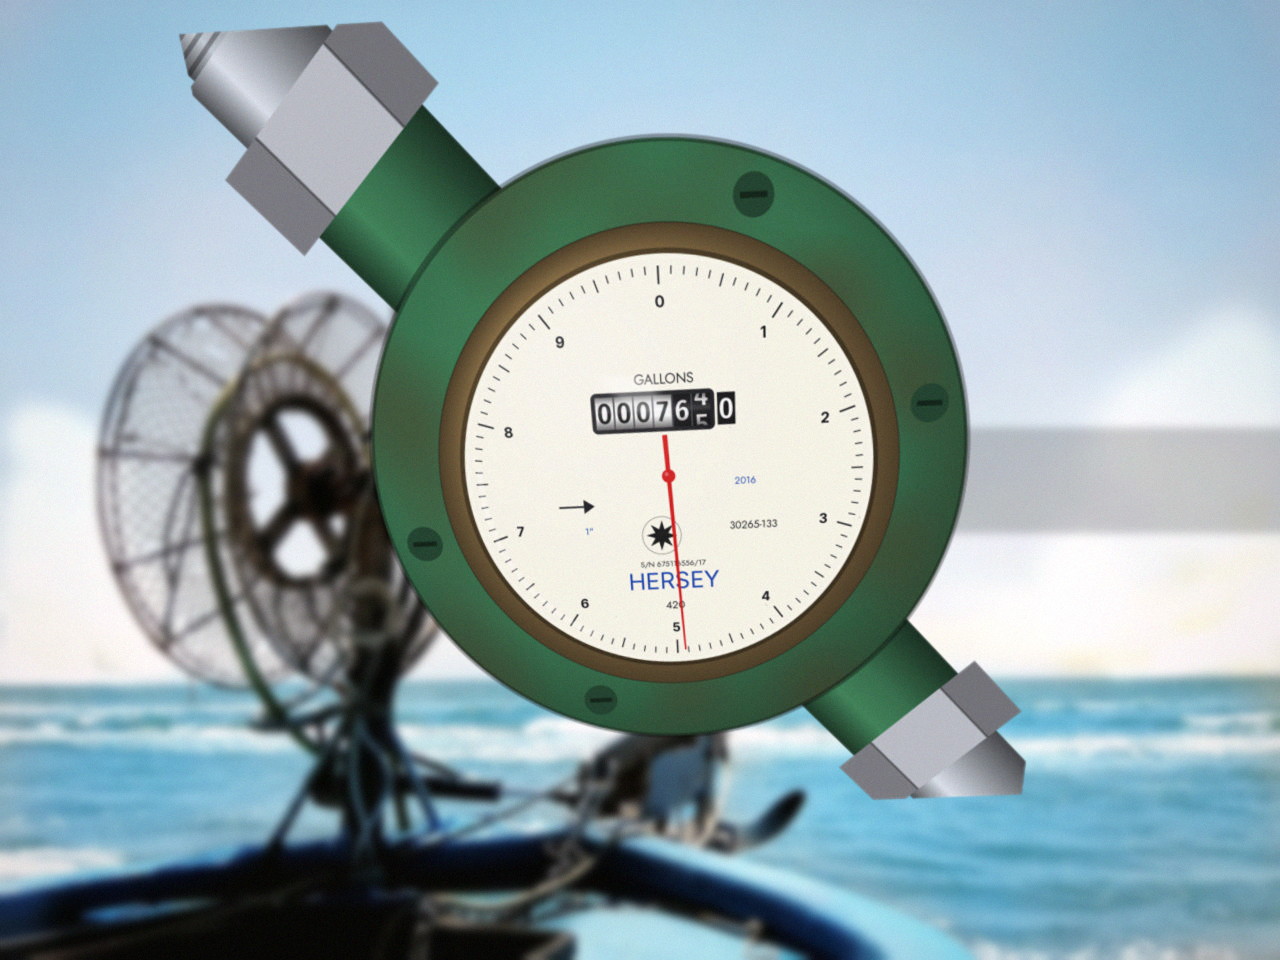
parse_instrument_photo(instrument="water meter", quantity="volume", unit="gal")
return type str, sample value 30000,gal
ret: 7644.9,gal
